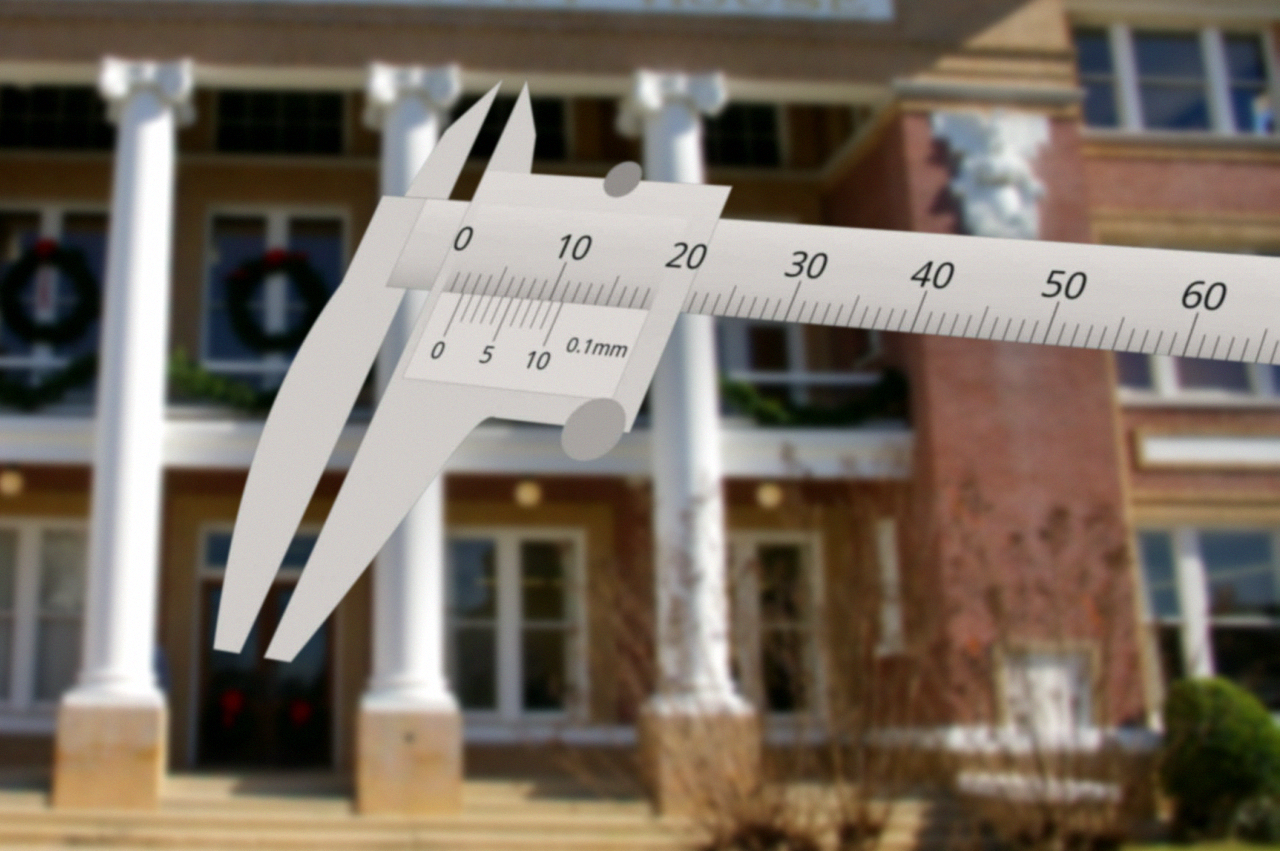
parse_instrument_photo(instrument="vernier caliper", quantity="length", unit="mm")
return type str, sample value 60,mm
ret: 2.2,mm
